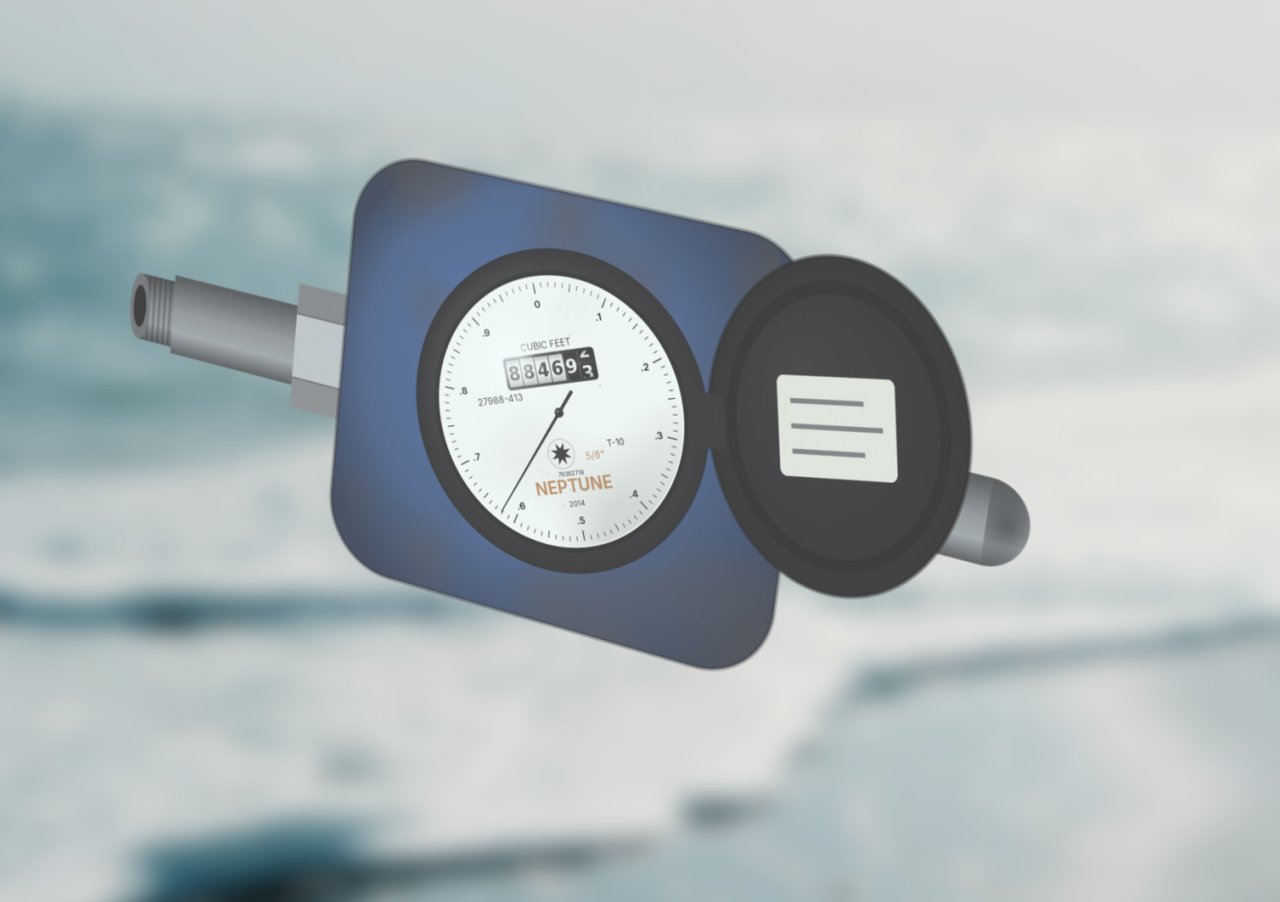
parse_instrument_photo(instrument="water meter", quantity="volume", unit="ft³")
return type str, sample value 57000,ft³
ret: 884692.62,ft³
